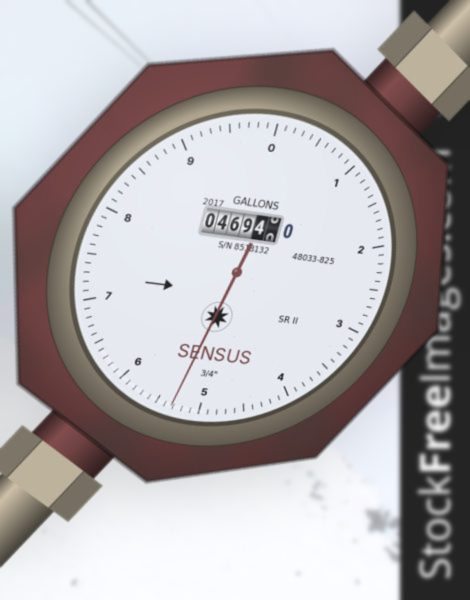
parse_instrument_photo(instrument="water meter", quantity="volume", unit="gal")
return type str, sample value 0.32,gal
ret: 469485.3,gal
